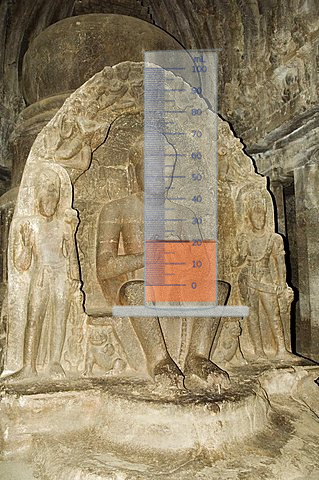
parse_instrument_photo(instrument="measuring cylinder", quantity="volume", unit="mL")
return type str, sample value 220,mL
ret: 20,mL
